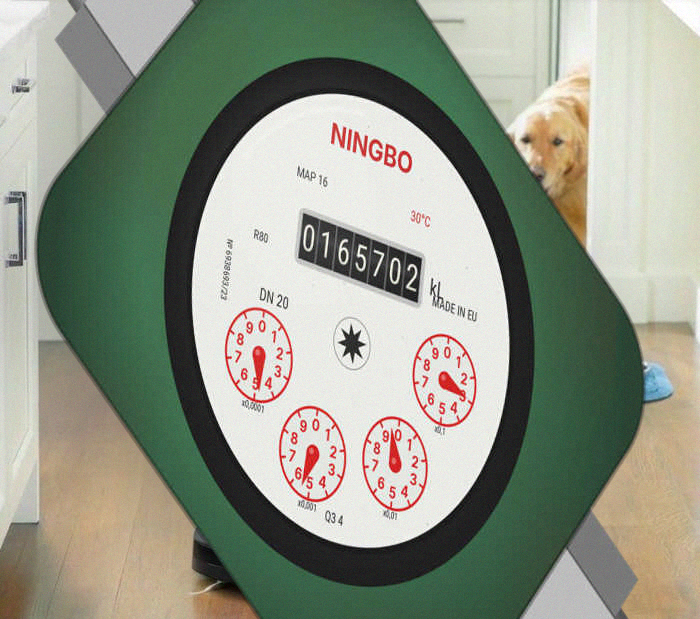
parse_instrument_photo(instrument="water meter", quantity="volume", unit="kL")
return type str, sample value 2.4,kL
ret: 165702.2954,kL
